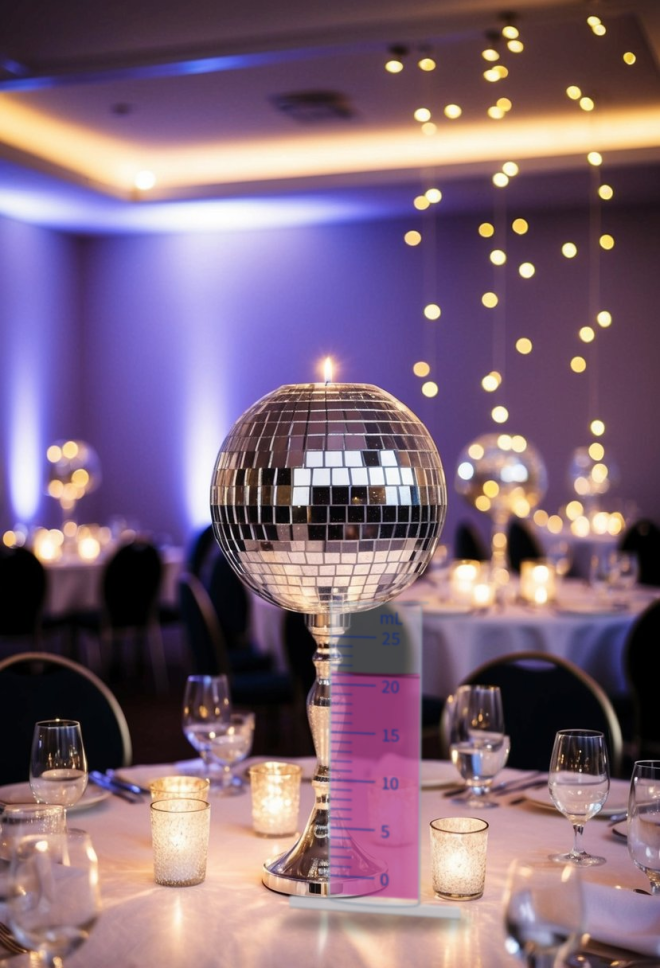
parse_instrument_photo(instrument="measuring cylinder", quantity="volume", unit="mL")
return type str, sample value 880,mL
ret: 21,mL
